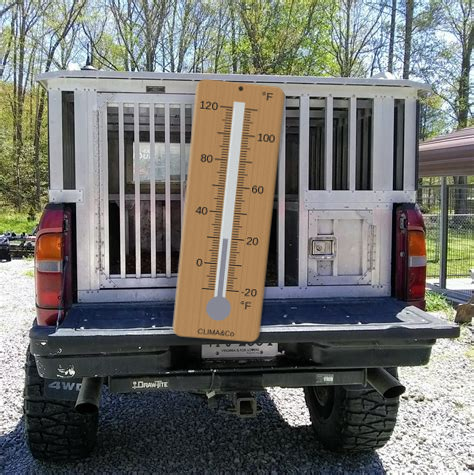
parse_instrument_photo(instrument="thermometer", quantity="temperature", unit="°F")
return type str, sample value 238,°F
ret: 20,°F
